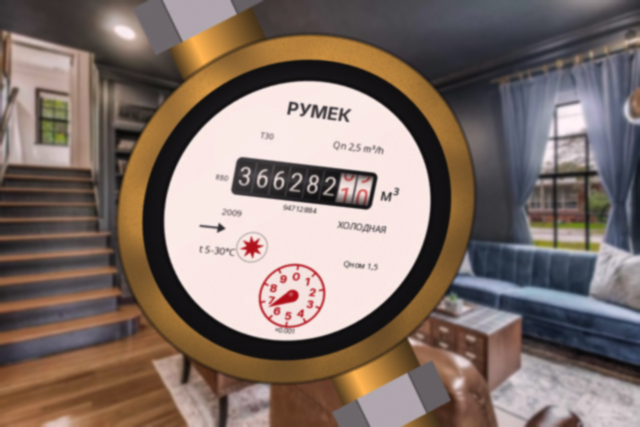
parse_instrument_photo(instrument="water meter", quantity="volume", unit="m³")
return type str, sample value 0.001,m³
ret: 366282.096,m³
